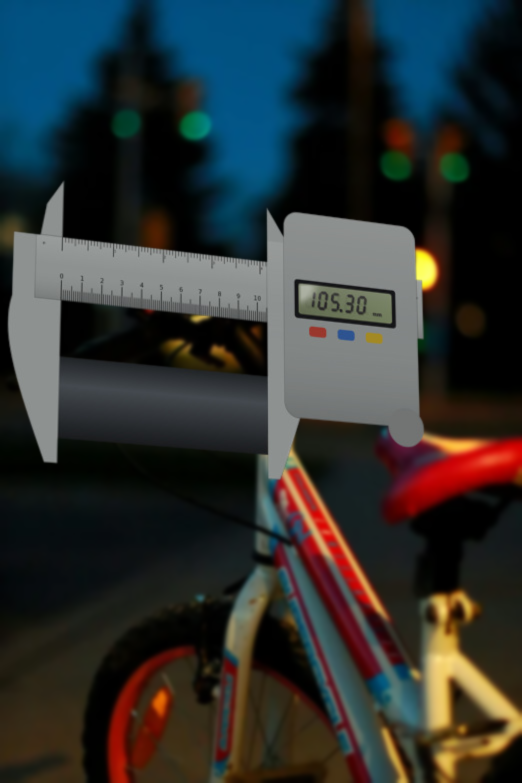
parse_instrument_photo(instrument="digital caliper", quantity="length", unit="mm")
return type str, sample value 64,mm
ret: 105.30,mm
